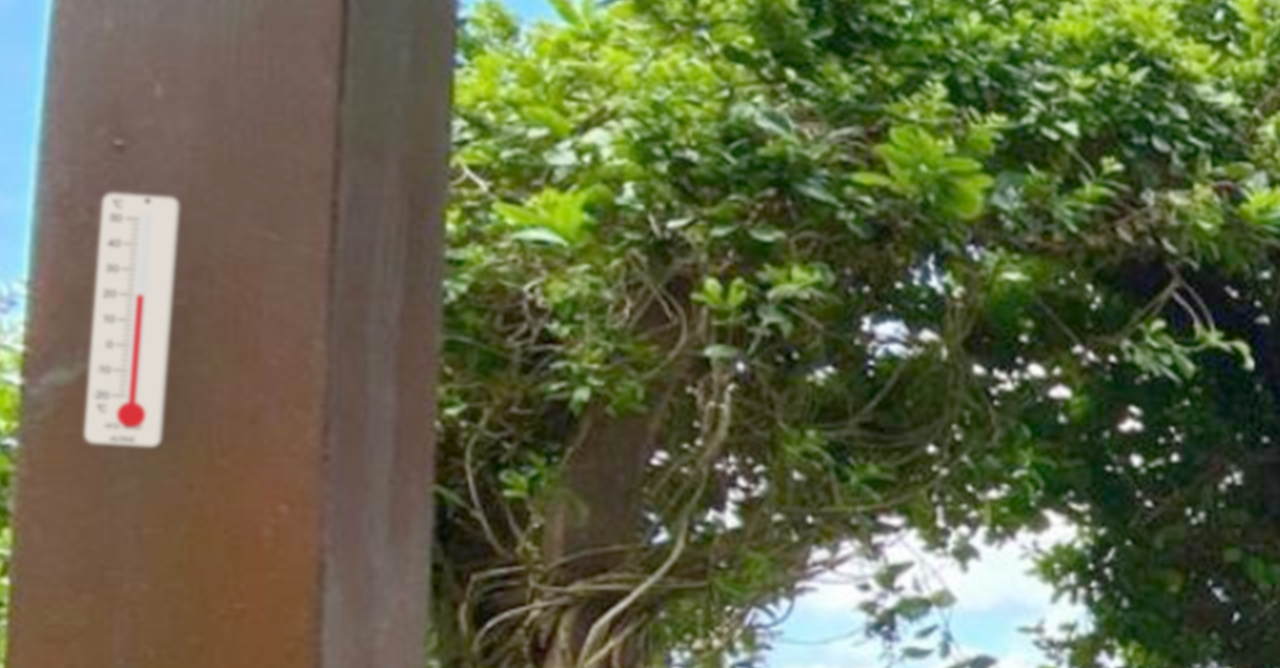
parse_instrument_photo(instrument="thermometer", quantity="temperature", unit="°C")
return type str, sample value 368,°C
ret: 20,°C
